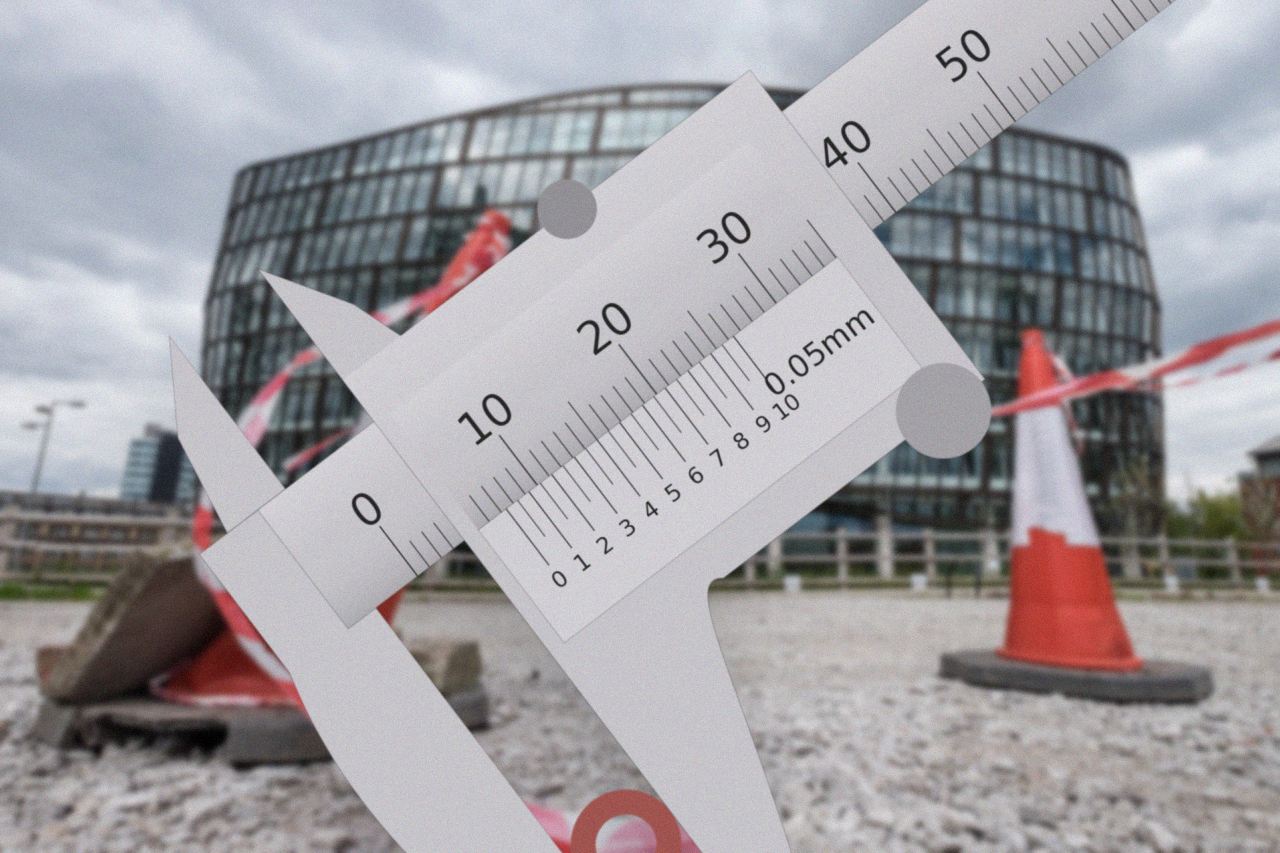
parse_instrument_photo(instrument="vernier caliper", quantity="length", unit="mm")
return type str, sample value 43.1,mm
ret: 7.4,mm
